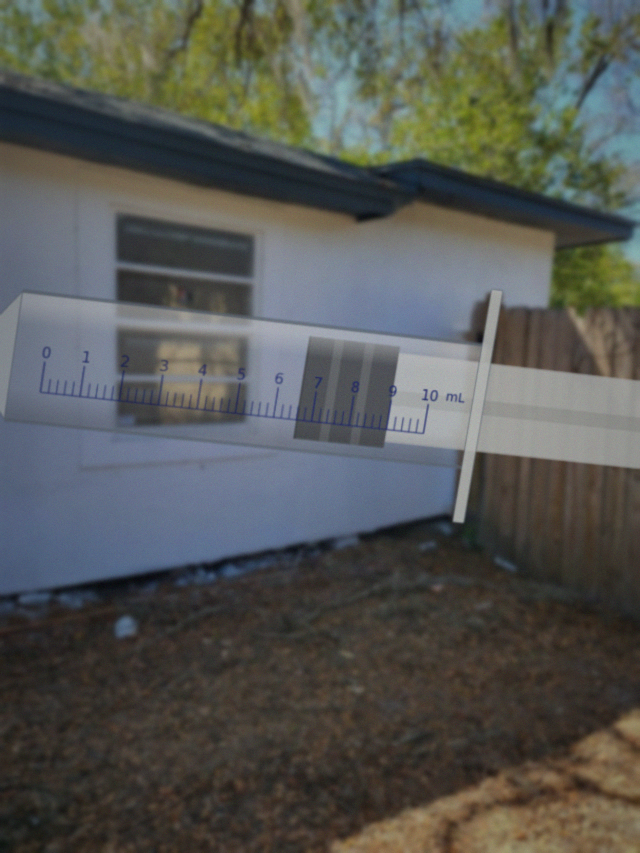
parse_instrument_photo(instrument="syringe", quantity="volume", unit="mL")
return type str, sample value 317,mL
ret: 6.6,mL
